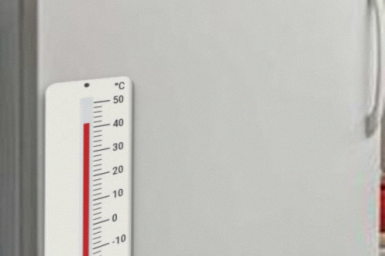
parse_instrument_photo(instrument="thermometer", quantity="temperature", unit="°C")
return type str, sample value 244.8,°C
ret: 42,°C
